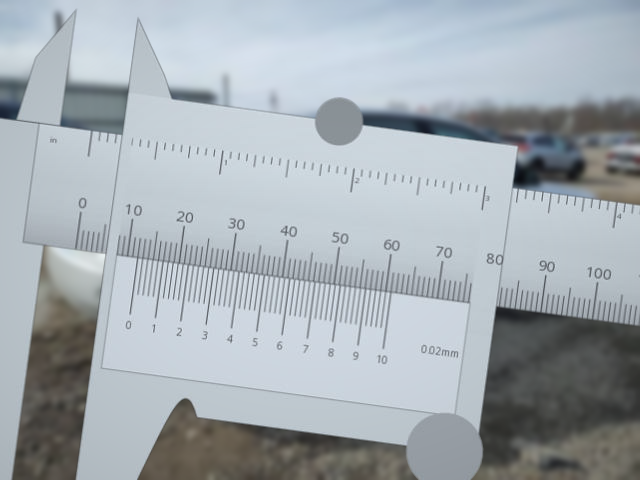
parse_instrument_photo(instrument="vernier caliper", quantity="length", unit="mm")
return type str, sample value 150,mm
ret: 12.0,mm
